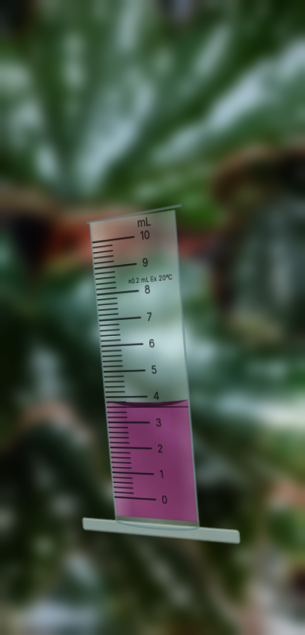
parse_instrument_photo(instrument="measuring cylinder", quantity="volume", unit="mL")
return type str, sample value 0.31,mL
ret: 3.6,mL
